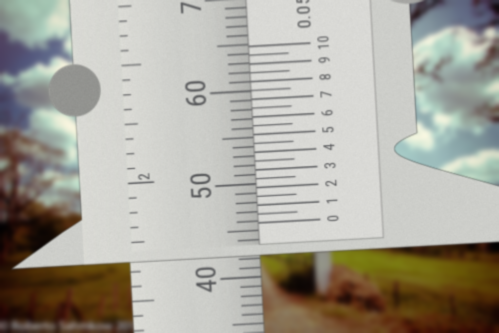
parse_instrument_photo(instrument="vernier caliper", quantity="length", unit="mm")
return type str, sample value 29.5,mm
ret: 45.8,mm
